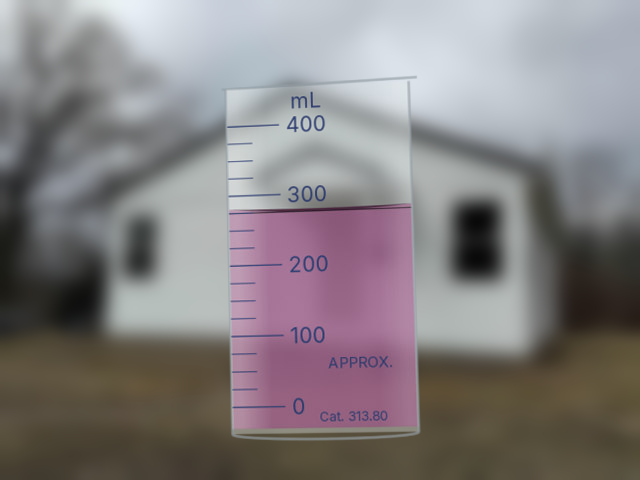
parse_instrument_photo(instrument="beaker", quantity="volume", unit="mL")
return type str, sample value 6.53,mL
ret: 275,mL
